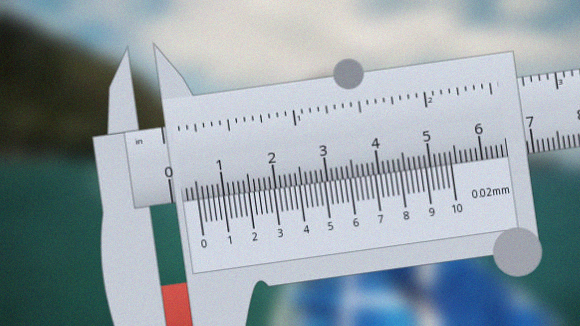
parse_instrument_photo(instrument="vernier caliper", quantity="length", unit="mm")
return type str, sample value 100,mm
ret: 5.0,mm
